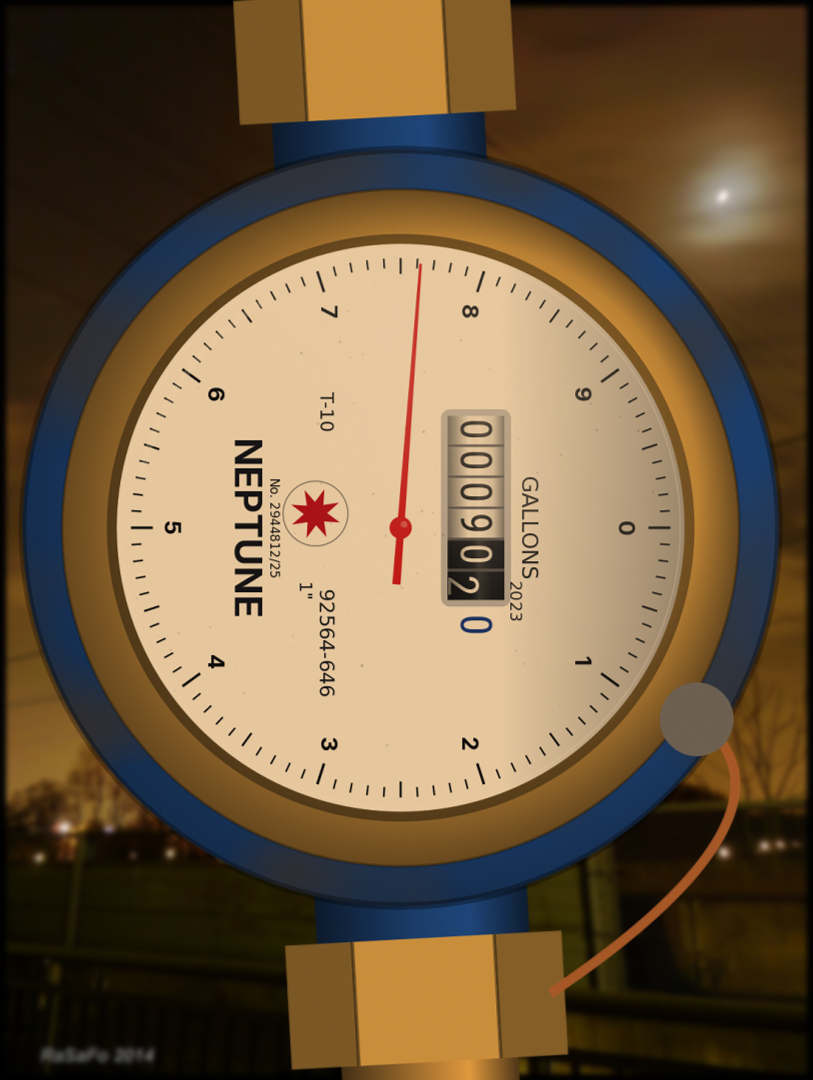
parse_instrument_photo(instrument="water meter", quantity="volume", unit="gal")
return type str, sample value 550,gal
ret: 9017.6,gal
